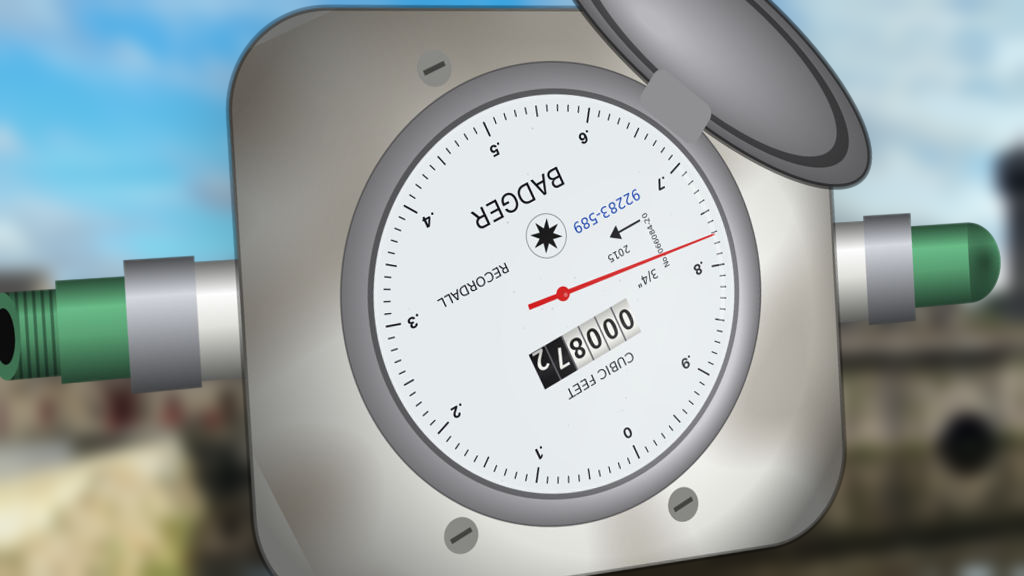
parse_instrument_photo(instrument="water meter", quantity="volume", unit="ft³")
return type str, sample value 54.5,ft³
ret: 871.77,ft³
